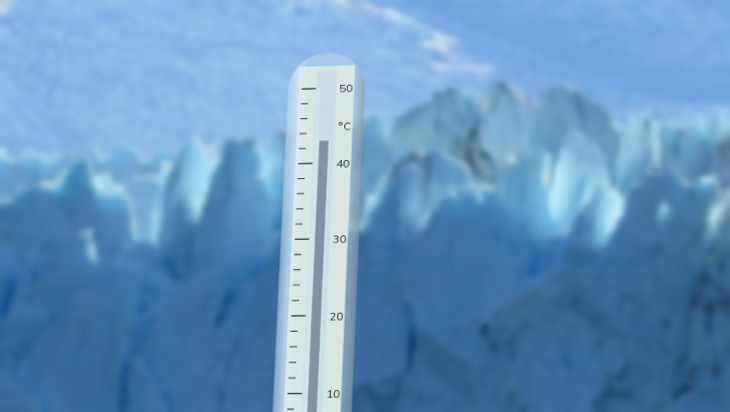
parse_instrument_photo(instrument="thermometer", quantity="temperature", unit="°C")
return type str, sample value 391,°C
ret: 43,°C
